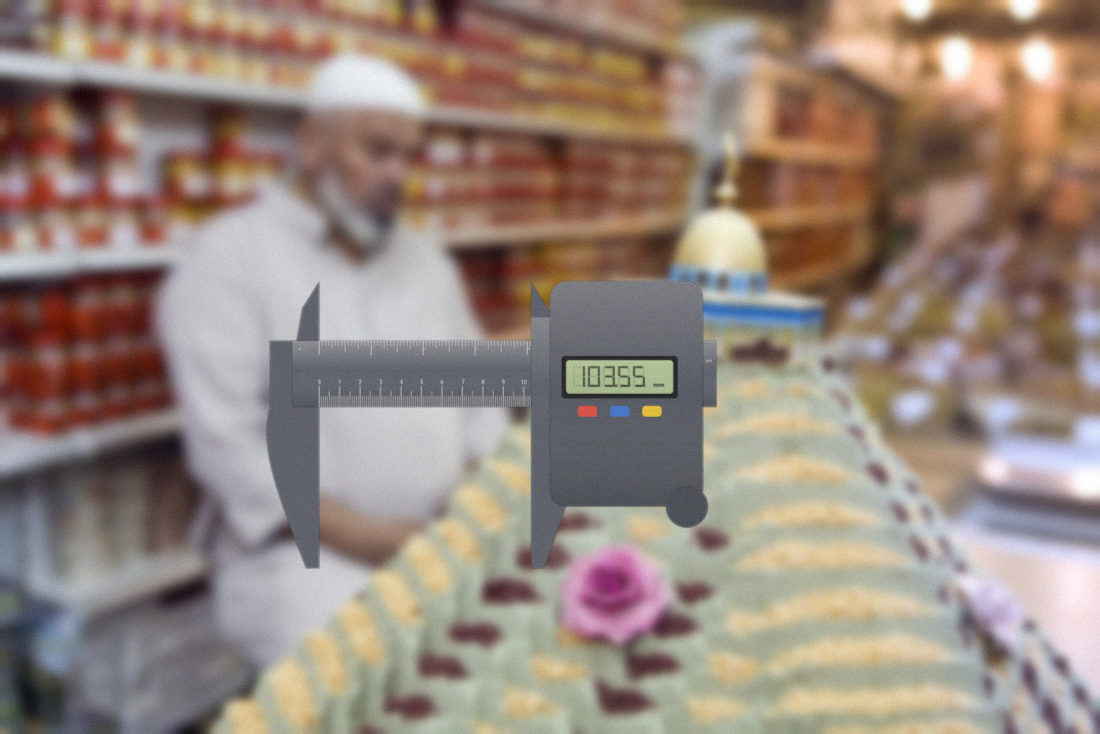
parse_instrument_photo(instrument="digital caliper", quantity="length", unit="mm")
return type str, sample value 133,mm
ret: 103.55,mm
